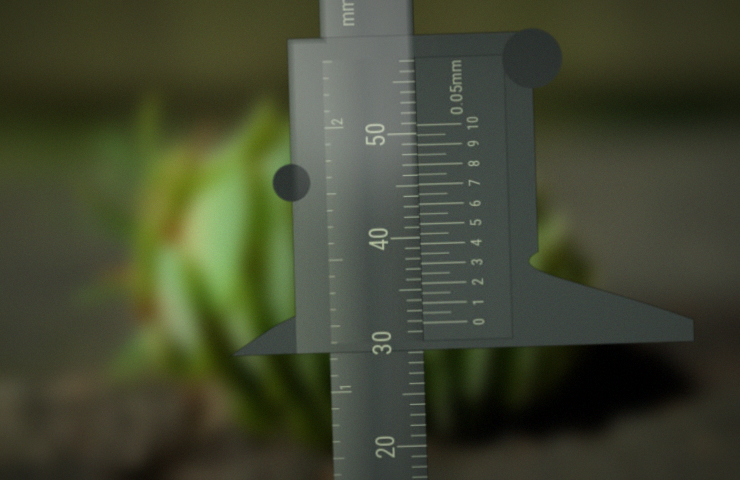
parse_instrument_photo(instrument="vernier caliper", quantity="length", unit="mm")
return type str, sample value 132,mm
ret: 31.8,mm
